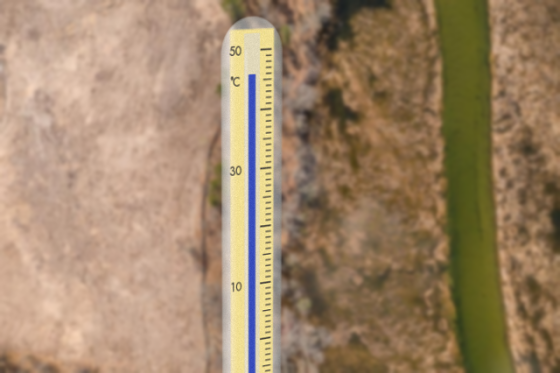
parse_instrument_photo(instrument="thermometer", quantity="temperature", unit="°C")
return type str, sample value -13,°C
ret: 46,°C
